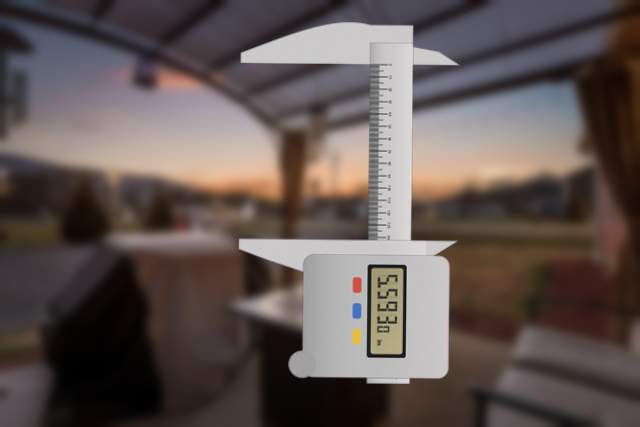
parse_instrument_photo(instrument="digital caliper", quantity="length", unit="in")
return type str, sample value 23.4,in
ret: 5.5930,in
